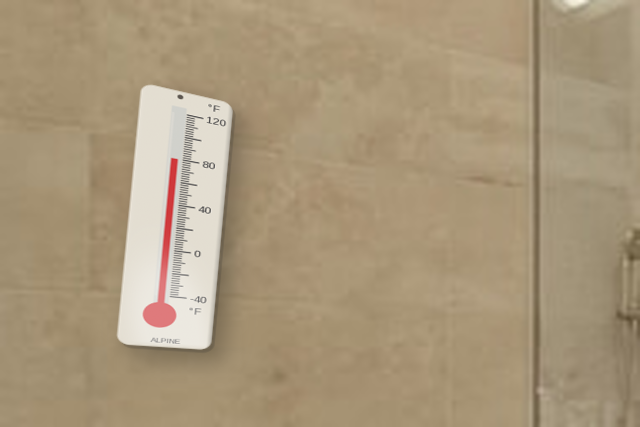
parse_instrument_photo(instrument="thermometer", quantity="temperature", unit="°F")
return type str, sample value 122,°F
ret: 80,°F
